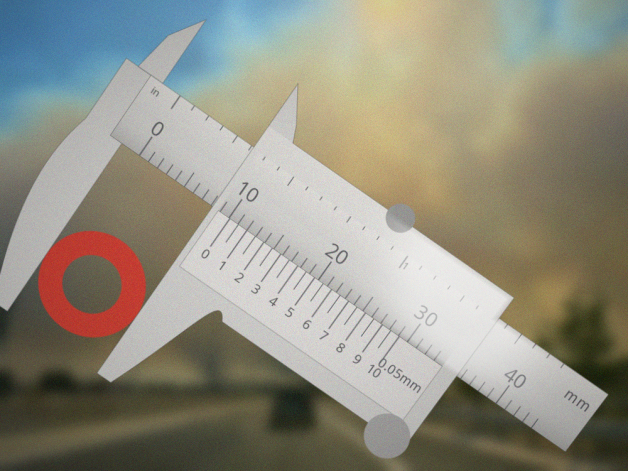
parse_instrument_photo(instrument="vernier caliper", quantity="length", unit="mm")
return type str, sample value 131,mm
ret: 10.1,mm
